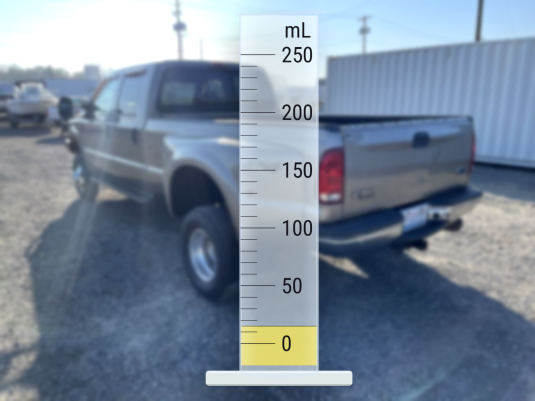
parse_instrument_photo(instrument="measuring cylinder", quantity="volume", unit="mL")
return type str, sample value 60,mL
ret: 15,mL
